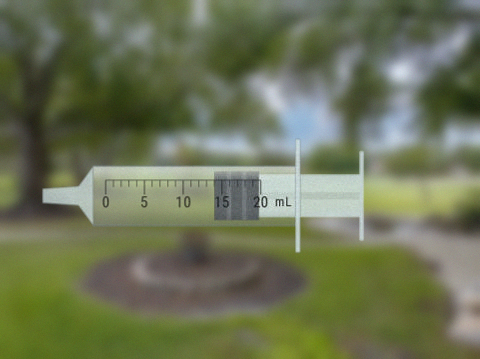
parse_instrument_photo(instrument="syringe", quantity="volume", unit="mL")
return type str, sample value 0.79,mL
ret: 14,mL
